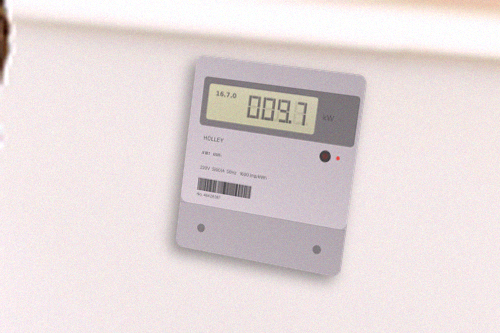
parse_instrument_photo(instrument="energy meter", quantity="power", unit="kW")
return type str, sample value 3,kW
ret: 9.7,kW
